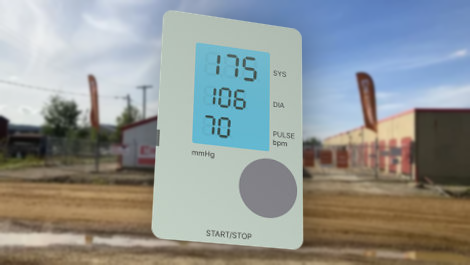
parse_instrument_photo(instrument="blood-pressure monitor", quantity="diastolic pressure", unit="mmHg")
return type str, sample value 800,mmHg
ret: 106,mmHg
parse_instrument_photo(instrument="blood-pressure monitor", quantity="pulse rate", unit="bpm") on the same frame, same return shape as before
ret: 70,bpm
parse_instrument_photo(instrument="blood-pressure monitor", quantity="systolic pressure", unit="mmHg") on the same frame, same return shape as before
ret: 175,mmHg
